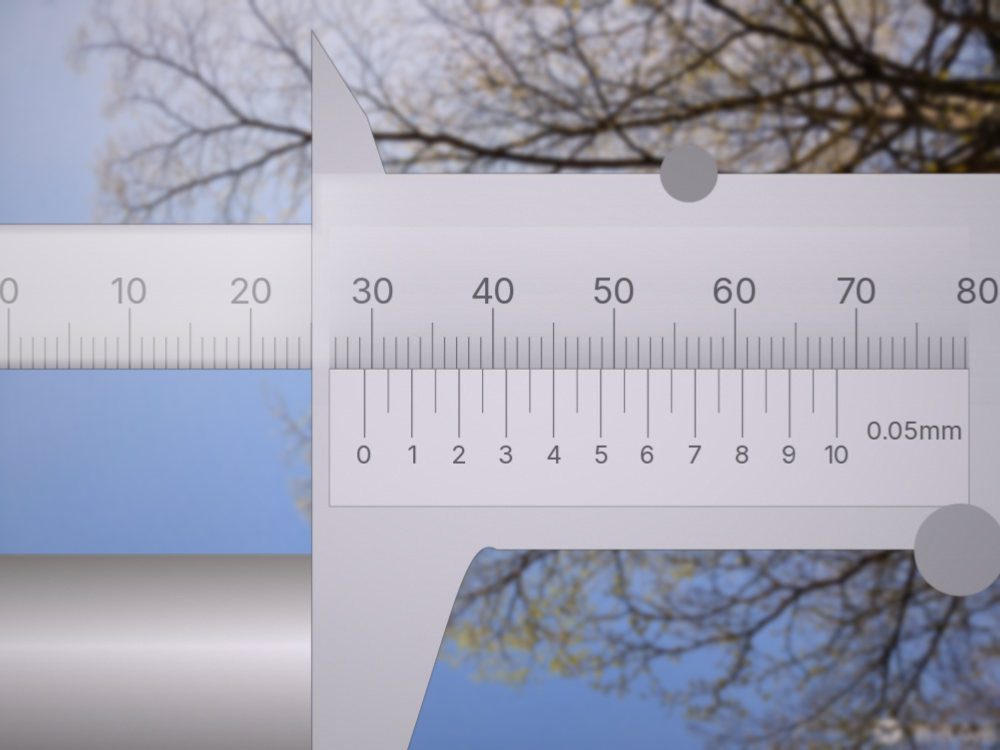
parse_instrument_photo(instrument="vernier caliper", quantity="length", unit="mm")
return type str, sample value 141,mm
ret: 29.4,mm
